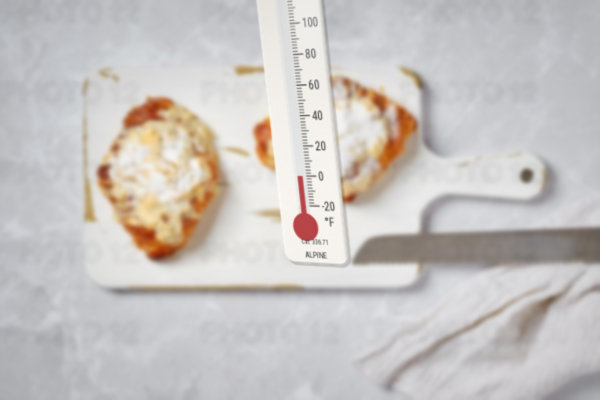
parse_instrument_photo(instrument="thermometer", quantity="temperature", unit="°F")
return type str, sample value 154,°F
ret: 0,°F
